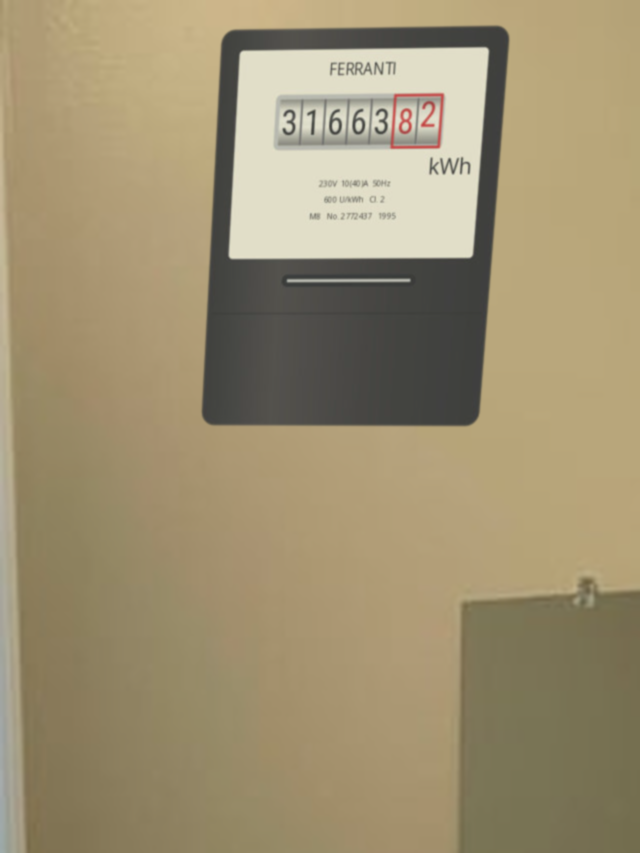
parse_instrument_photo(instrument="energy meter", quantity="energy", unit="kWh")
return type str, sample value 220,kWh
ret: 31663.82,kWh
